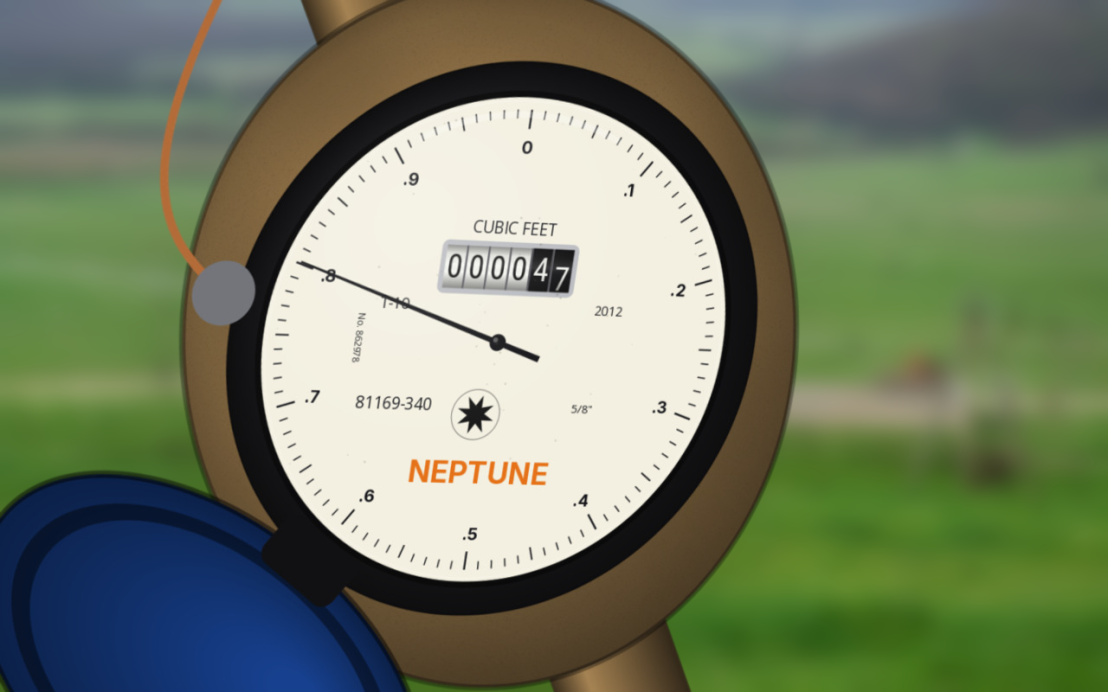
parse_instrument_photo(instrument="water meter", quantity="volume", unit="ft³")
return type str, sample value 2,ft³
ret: 46.80,ft³
